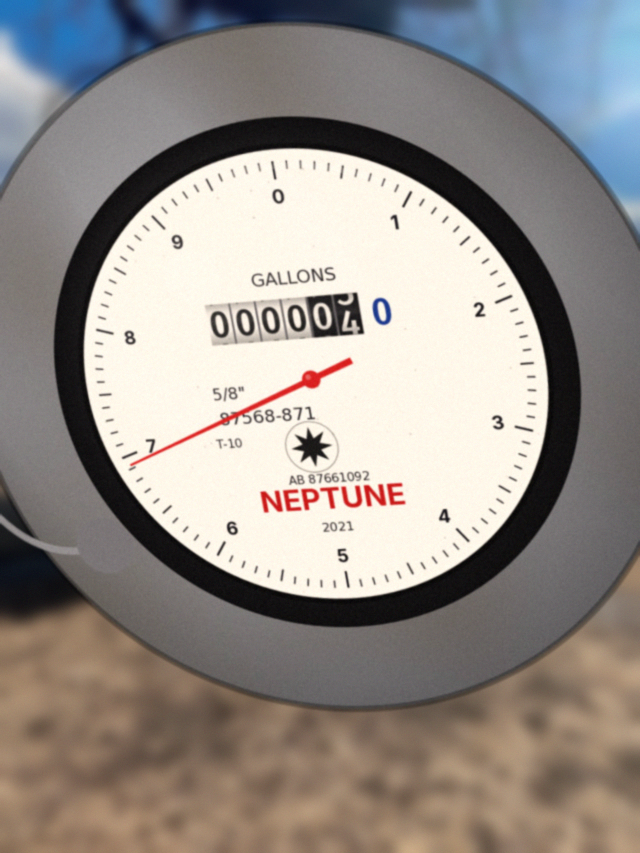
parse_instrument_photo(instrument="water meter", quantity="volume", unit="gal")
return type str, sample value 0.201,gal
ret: 36.9,gal
